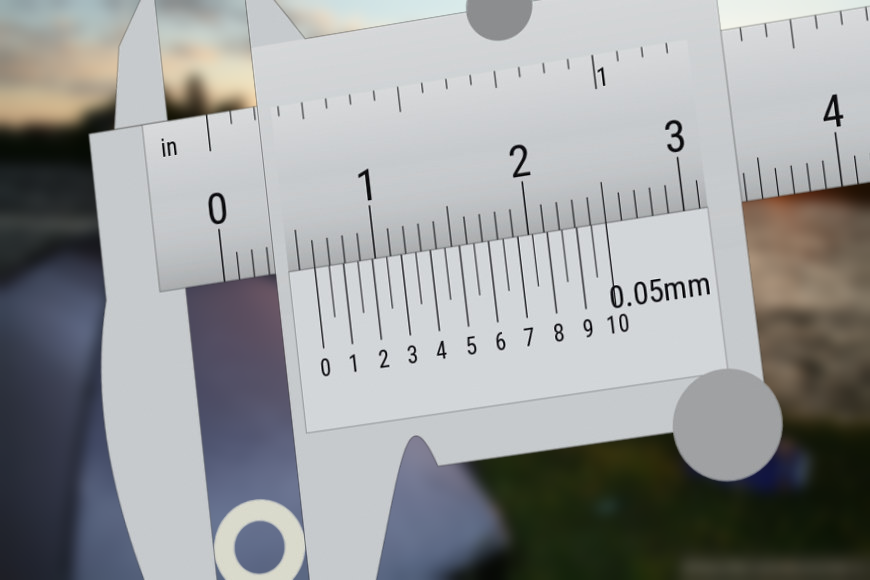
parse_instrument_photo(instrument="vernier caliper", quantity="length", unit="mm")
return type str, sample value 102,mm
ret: 6.0,mm
